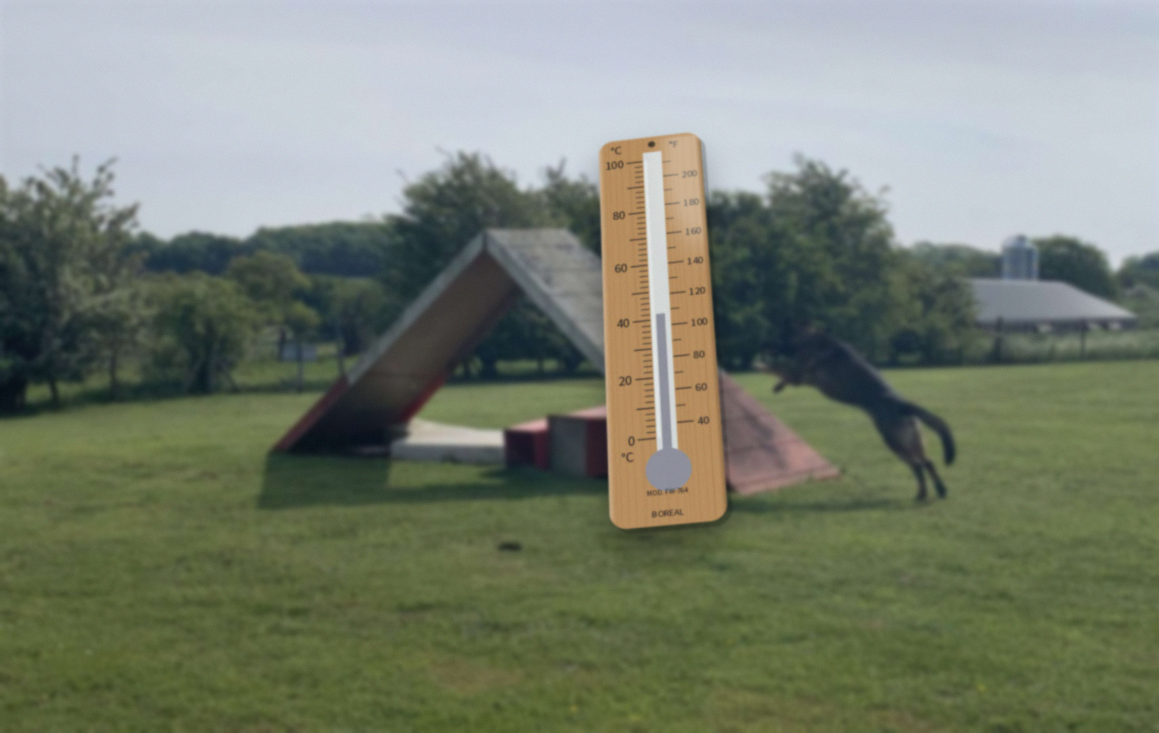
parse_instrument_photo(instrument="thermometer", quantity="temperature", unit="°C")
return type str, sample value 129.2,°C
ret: 42,°C
